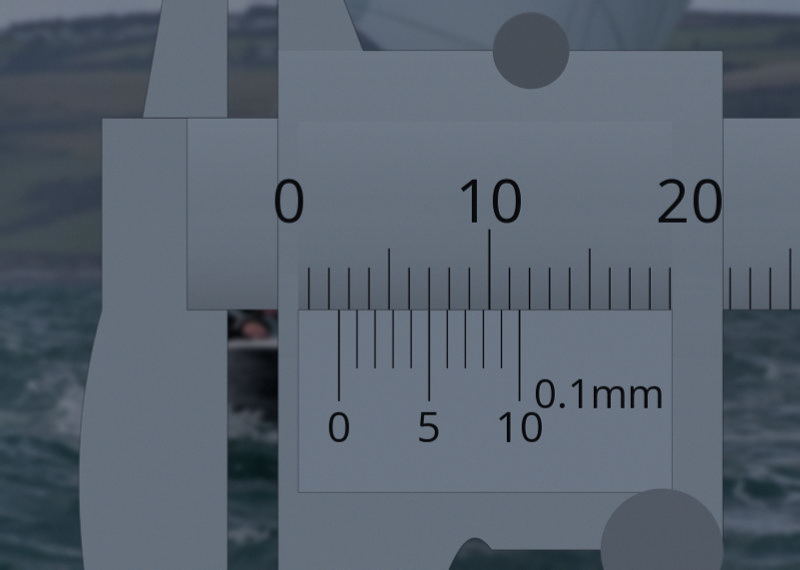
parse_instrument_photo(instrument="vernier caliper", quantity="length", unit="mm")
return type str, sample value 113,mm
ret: 2.5,mm
